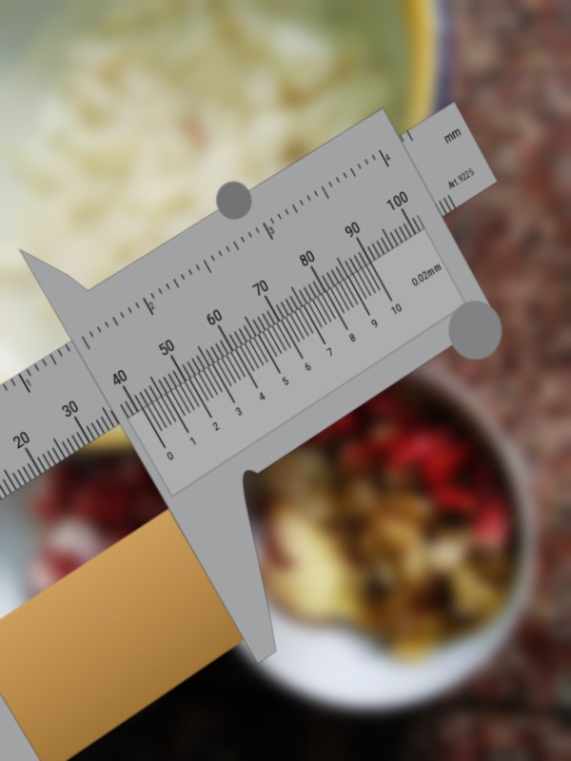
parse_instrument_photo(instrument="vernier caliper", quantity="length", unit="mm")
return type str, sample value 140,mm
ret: 41.0,mm
